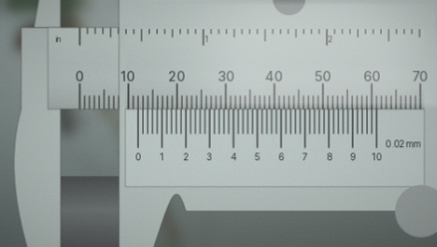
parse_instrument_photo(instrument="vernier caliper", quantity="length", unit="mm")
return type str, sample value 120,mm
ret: 12.0,mm
